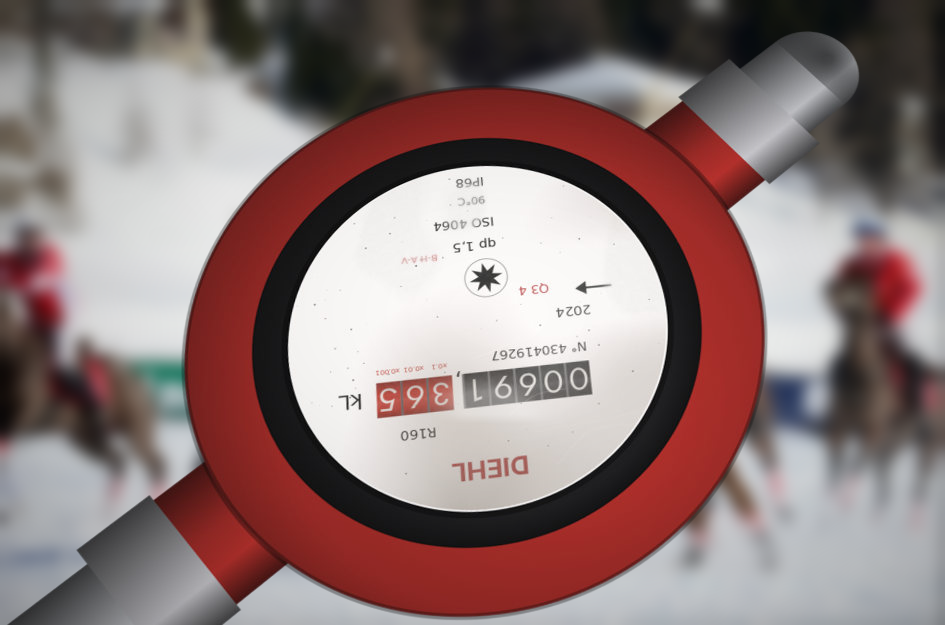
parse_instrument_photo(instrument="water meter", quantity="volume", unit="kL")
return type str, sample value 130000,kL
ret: 691.365,kL
